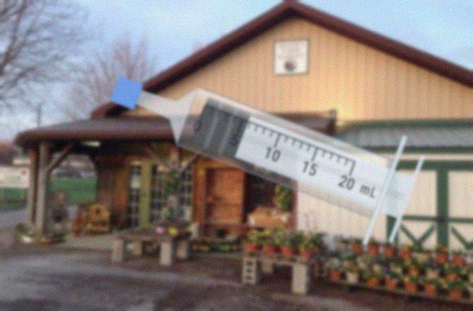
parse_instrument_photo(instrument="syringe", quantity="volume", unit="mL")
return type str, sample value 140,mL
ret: 0,mL
